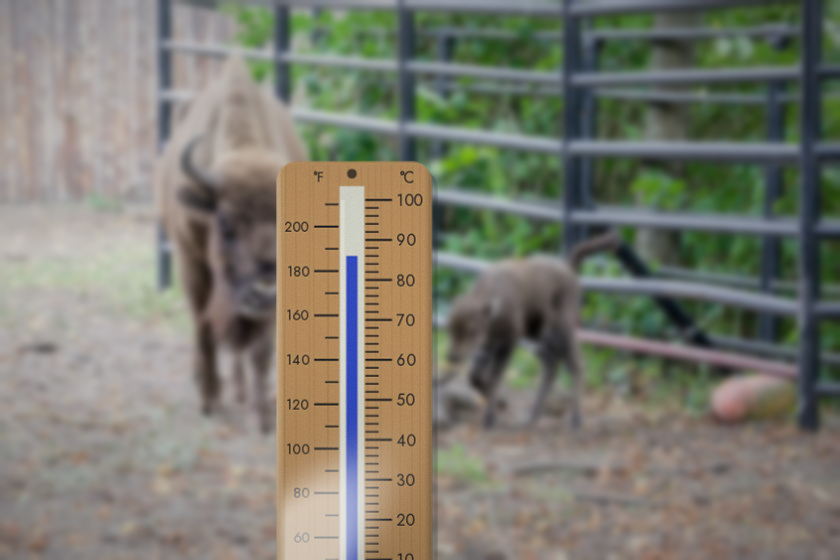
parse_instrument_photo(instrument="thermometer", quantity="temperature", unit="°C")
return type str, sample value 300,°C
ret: 86,°C
